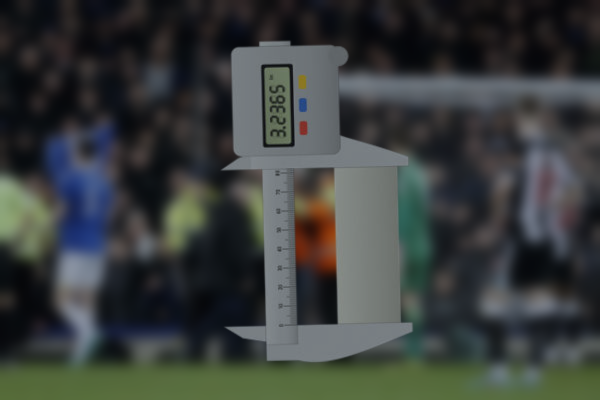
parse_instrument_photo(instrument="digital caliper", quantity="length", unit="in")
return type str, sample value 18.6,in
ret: 3.2365,in
